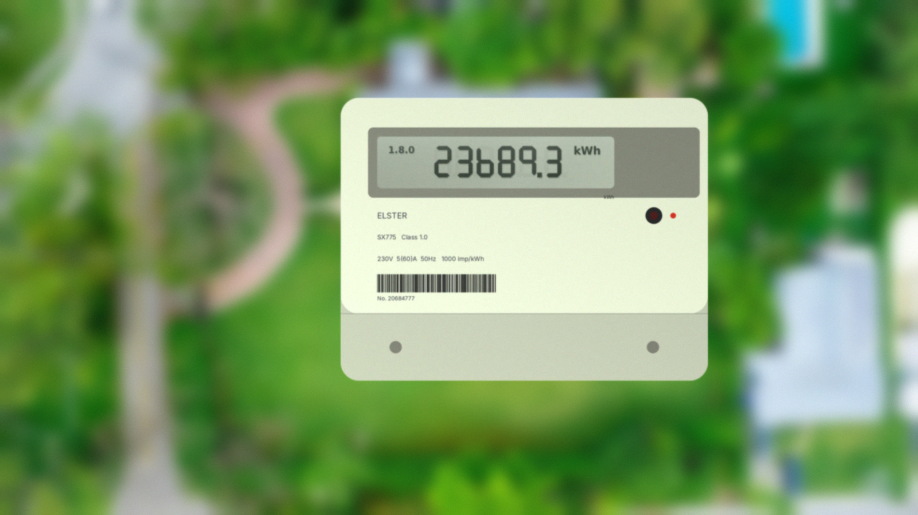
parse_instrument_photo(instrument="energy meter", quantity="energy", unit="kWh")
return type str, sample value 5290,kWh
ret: 23689.3,kWh
